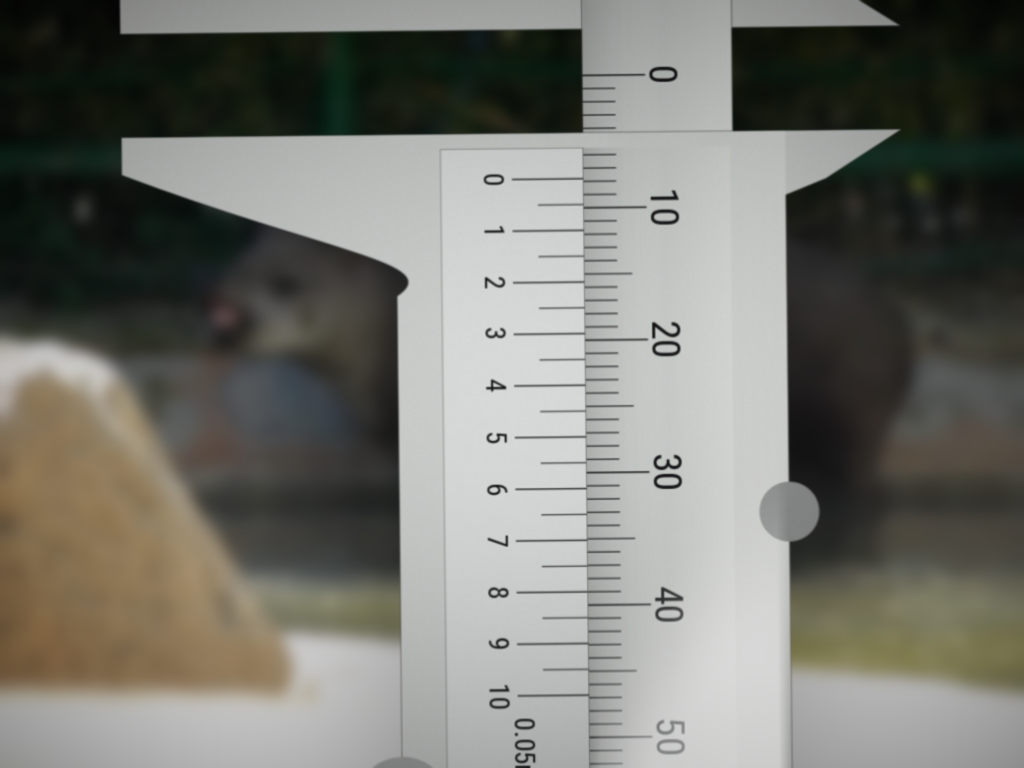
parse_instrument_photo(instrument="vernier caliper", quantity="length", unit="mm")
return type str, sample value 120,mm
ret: 7.8,mm
